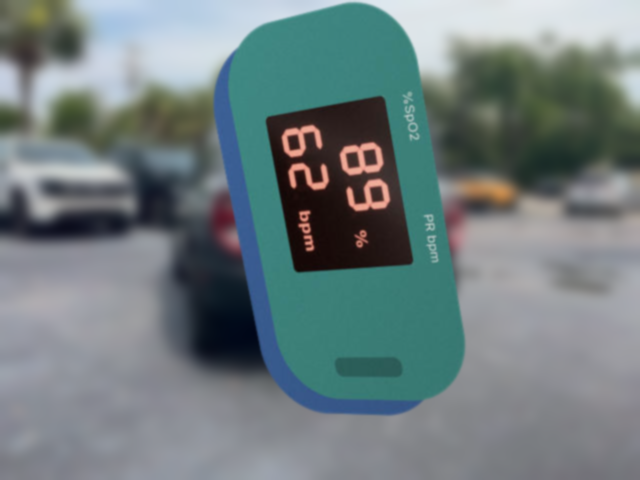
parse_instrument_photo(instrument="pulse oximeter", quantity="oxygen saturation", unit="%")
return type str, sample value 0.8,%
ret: 89,%
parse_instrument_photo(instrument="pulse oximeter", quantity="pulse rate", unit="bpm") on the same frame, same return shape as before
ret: 62,bpm
